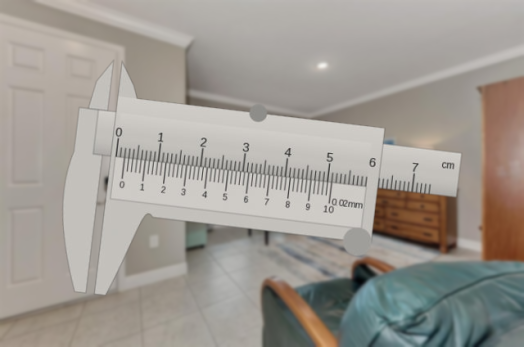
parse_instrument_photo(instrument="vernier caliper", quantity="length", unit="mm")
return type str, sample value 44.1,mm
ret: 2.0,mm
